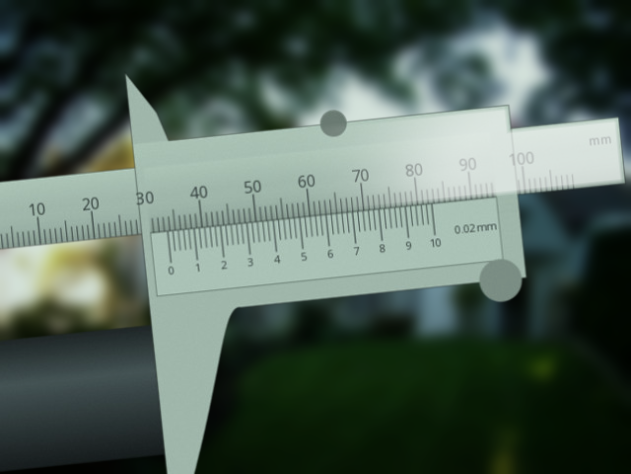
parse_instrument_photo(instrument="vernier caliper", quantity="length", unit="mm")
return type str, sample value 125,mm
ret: 33.6,mm
